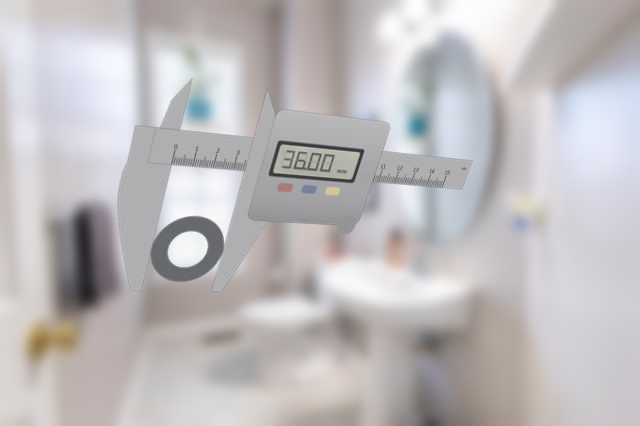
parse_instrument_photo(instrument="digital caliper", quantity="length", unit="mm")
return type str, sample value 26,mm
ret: 36.00,mm
